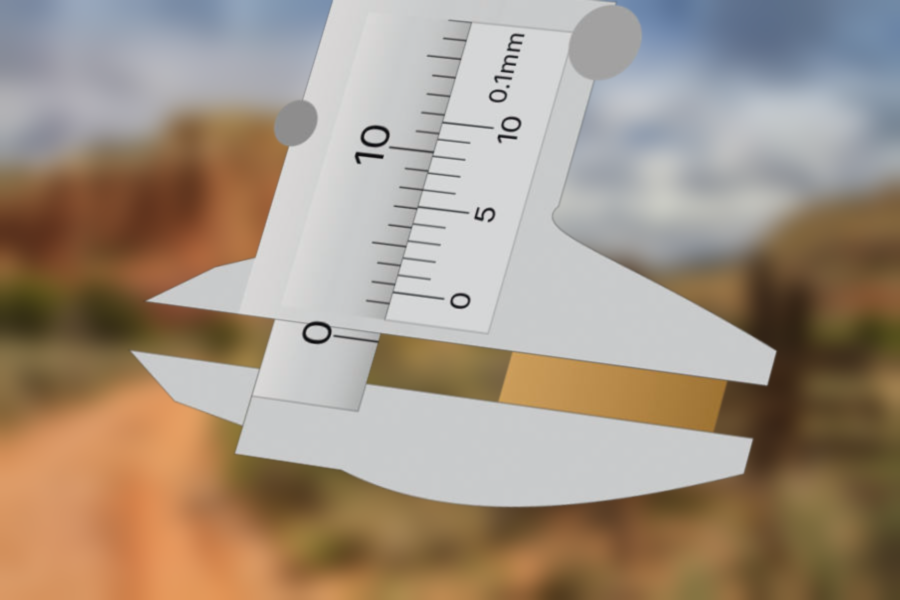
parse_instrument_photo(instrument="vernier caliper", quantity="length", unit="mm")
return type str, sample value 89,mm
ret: 2.6,mm
